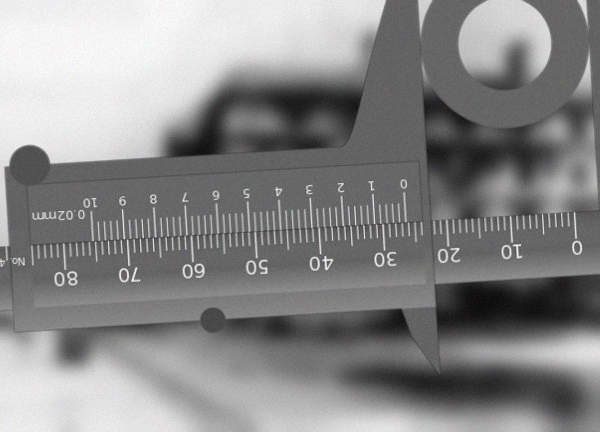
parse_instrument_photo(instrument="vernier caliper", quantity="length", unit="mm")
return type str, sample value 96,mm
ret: 26.4,mm
